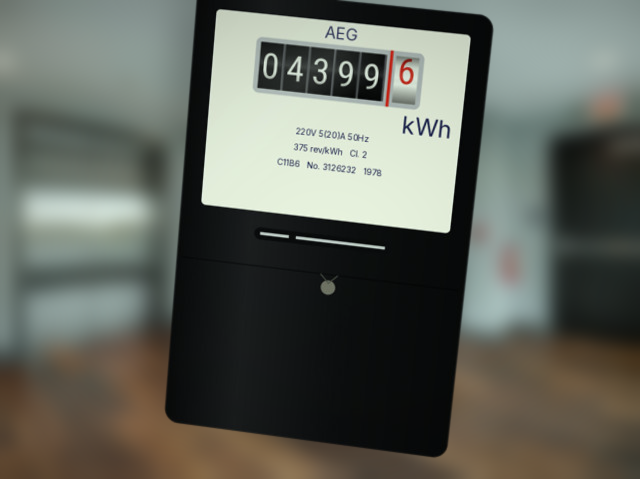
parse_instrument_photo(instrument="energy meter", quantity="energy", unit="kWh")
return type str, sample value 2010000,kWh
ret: 4399.6,kWh
